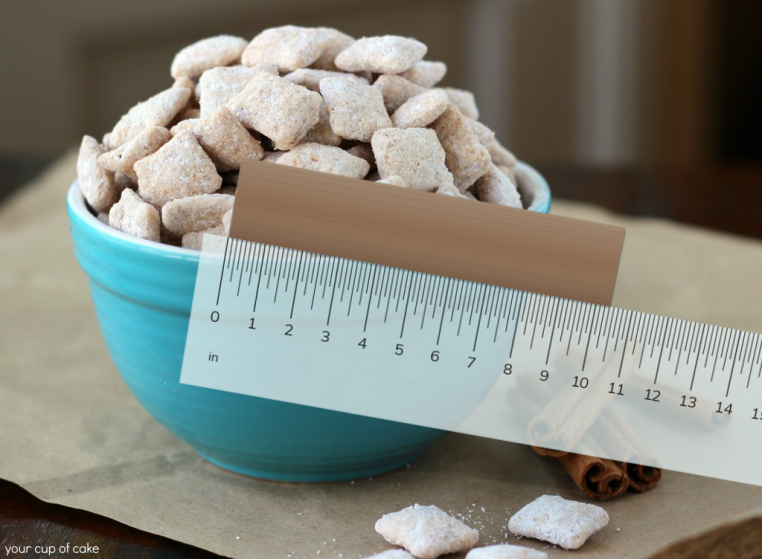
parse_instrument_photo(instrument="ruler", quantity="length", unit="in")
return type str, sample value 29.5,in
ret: 10.375,in
